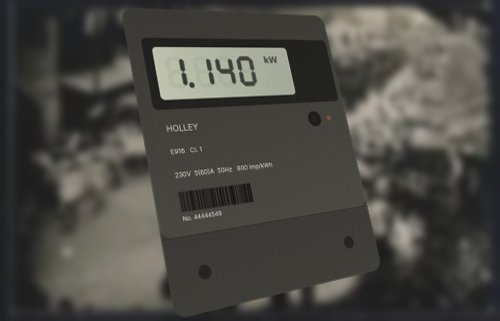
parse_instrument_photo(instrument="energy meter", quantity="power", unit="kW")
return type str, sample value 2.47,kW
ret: 1.140,kW
